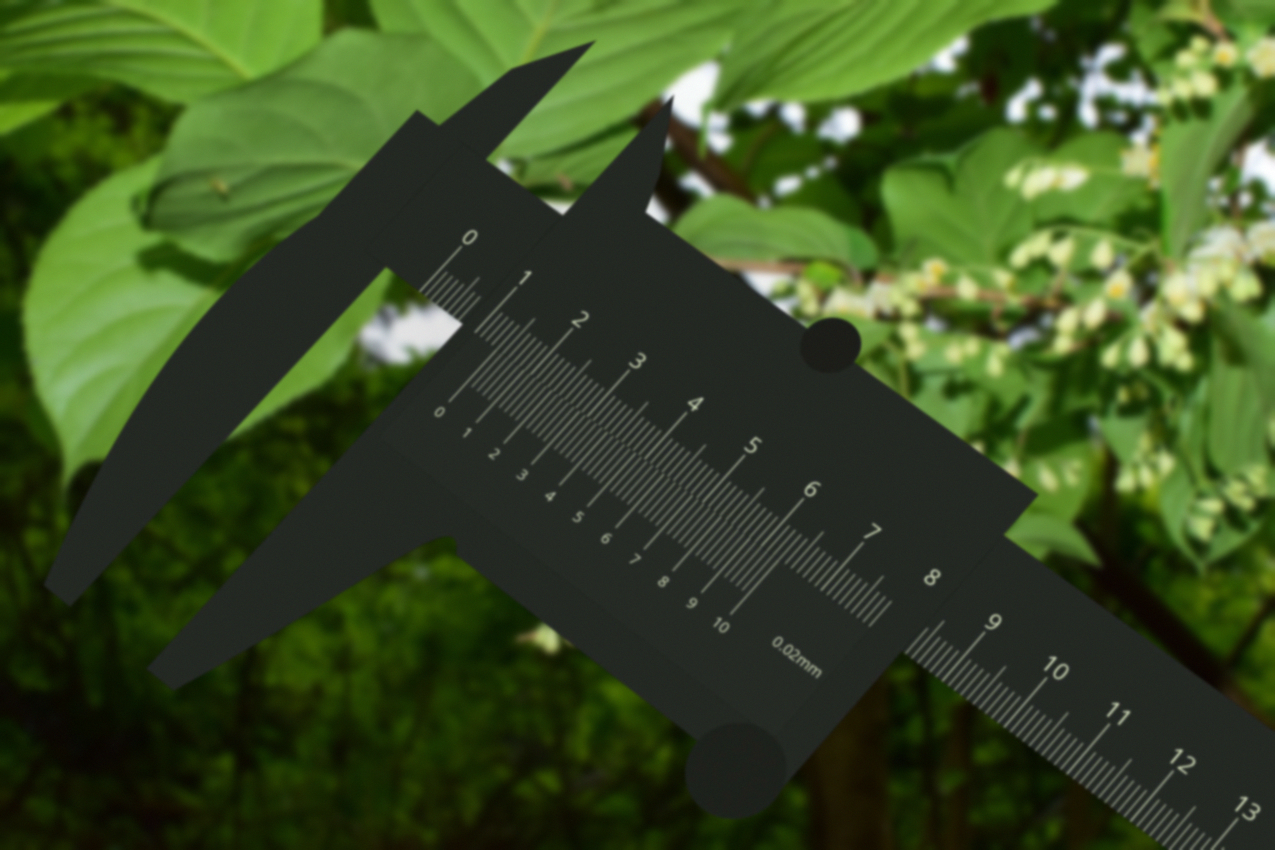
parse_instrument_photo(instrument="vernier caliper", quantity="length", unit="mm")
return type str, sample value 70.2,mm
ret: 14.0,mm
